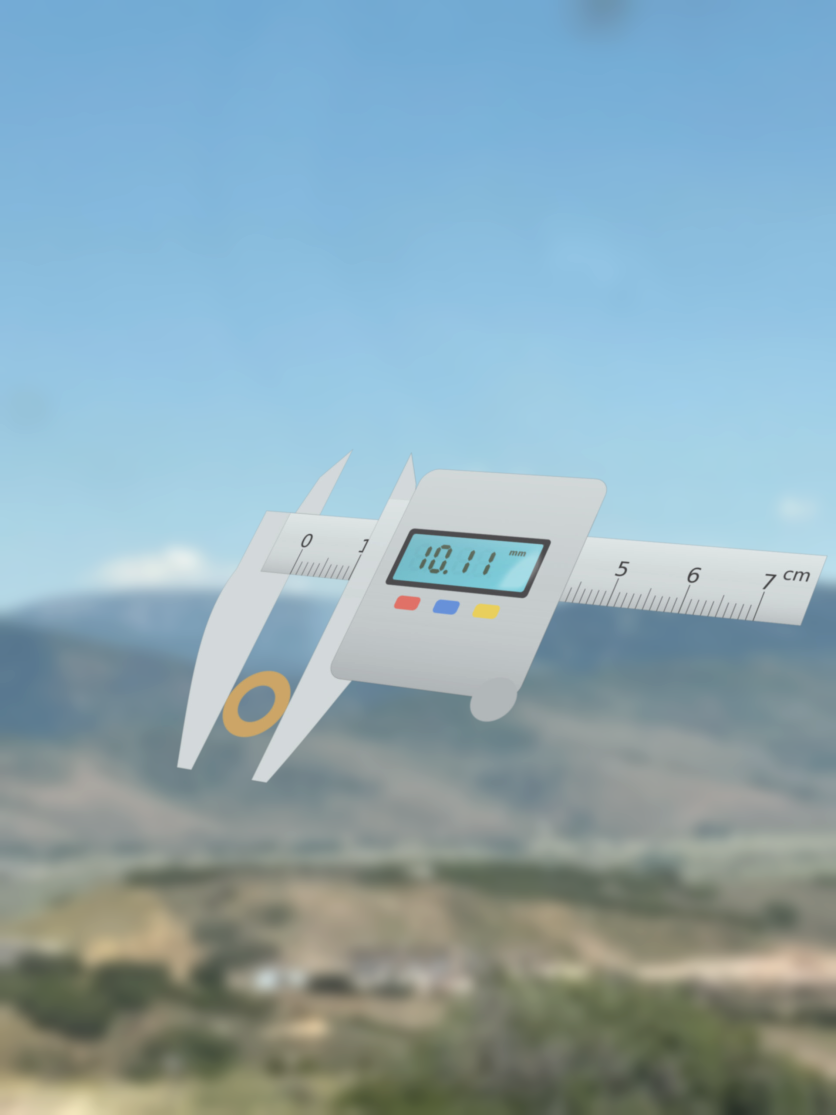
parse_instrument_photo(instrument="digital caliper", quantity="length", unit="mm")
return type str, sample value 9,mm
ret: 10.11,mm
